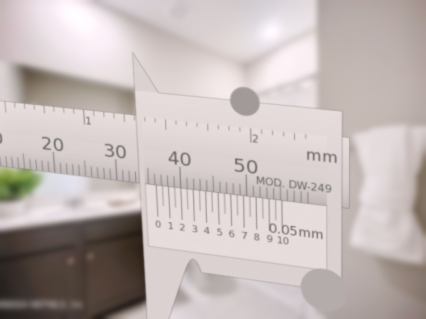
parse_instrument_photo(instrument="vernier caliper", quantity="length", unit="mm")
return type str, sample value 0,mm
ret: 36.2,mm
